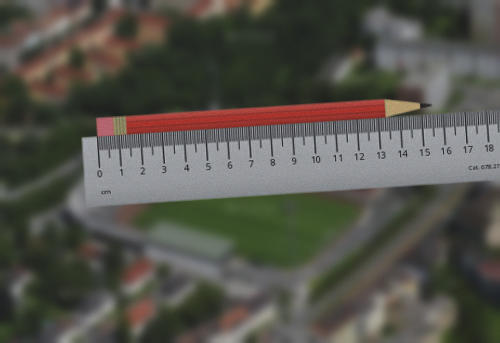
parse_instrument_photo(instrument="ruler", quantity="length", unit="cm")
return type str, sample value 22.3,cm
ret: 15.5,cm
